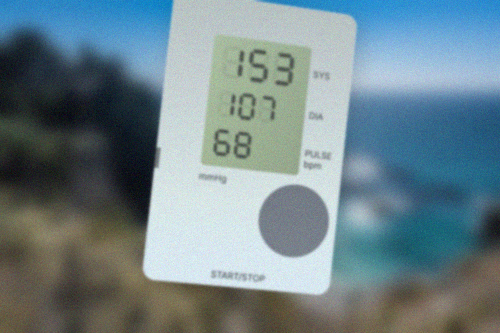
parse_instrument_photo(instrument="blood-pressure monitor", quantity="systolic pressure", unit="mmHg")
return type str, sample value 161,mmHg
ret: 153,mmHg
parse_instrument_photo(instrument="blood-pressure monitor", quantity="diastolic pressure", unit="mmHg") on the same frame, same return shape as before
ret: 107,mmHg
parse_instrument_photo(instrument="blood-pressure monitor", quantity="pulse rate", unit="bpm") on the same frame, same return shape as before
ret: 68,bpm
